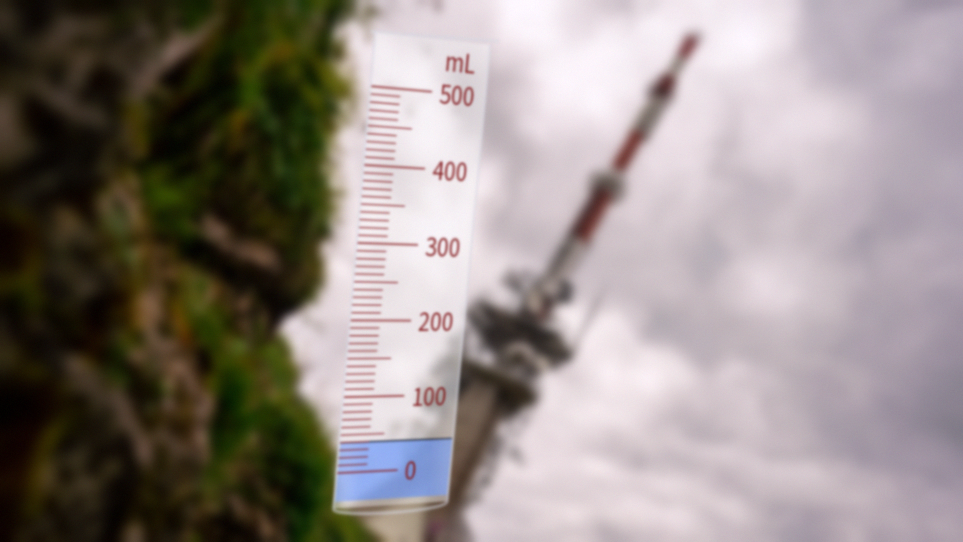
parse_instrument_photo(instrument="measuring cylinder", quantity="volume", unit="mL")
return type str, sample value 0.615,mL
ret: 40,mL
